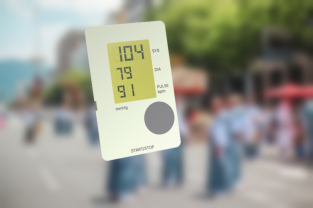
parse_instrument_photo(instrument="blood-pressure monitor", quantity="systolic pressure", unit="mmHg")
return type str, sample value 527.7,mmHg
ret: 104,mmHg
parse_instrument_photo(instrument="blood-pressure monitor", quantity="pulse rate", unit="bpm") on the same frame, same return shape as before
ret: 91,bpm
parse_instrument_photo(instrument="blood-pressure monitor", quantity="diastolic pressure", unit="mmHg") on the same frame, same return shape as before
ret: 79,mmHg
